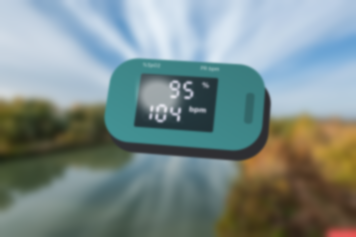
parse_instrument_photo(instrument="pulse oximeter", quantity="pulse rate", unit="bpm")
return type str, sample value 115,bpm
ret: 104,bpm
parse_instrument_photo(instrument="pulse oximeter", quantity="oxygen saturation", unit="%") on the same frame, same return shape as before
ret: 95,%
